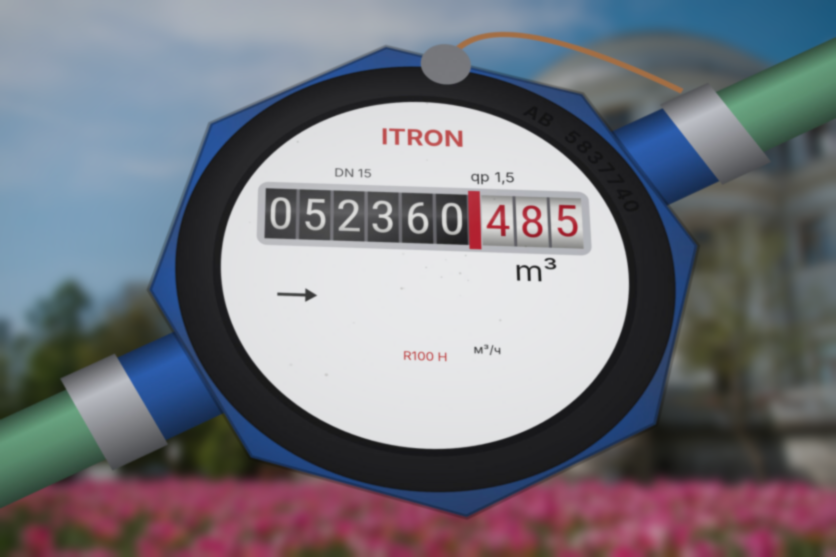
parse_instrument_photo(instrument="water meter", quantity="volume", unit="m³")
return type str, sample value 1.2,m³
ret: 52360.485,m³
